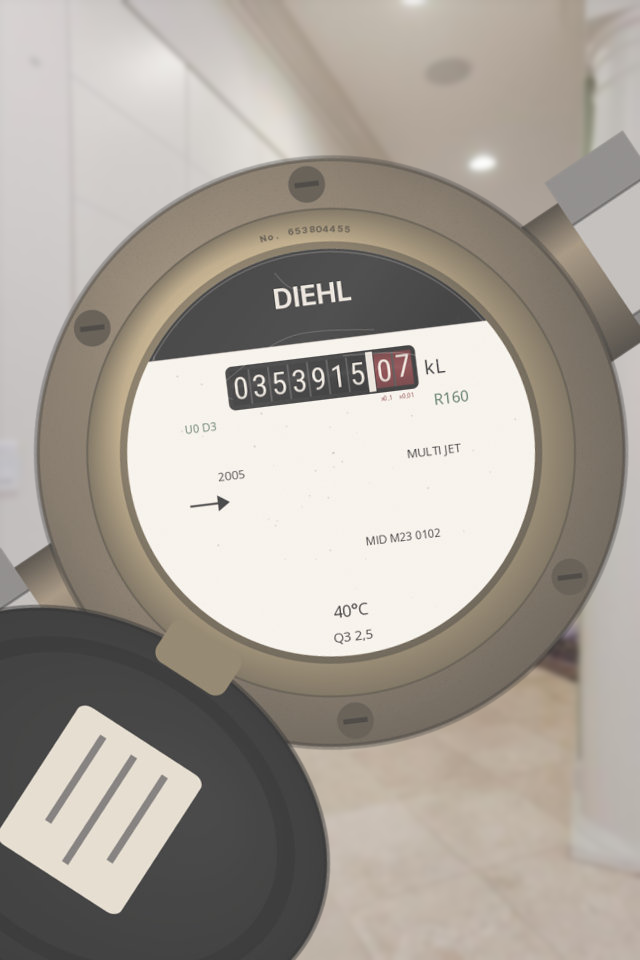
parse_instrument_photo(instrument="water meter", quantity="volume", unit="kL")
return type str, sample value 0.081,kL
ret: 353915.07,kL
